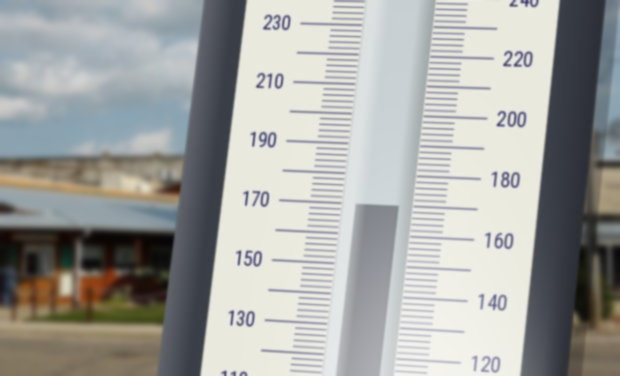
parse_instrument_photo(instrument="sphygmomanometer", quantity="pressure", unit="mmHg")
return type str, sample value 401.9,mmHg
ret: 170,mmHg
